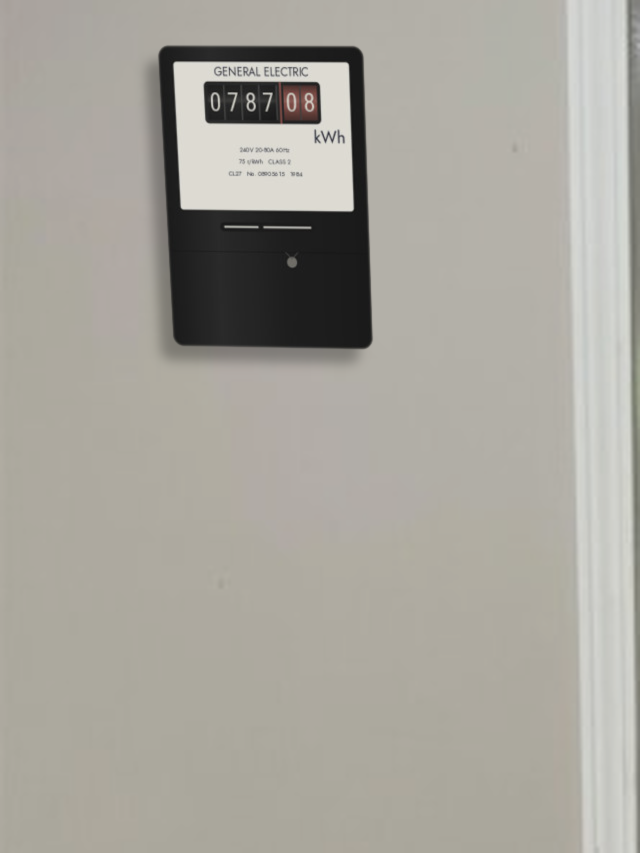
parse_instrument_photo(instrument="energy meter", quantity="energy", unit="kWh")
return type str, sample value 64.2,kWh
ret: 787.08,kWh
